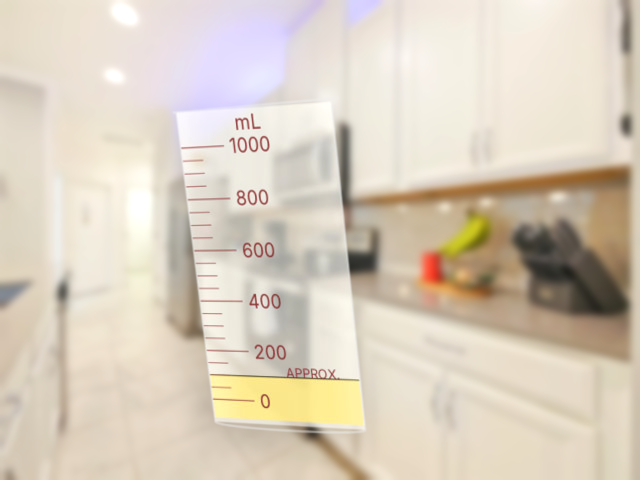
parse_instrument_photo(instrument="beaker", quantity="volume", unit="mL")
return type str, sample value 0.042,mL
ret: 100,mL
